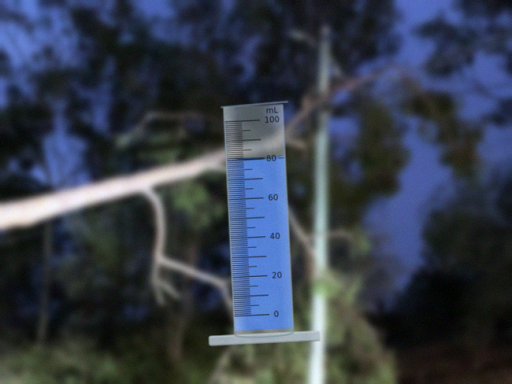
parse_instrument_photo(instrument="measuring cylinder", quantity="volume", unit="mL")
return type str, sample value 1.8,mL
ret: 80,mL
